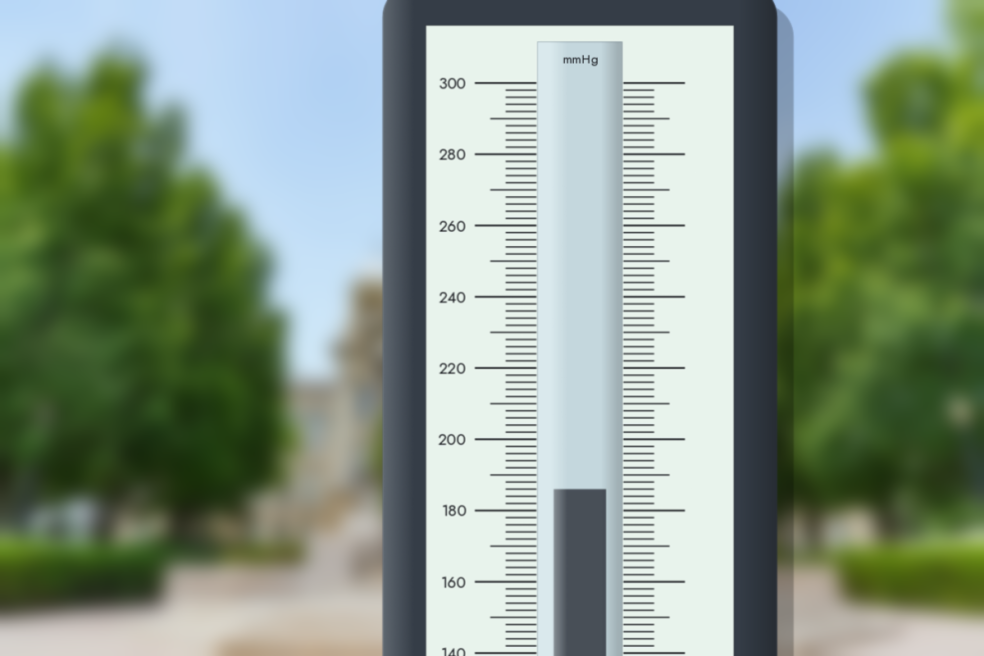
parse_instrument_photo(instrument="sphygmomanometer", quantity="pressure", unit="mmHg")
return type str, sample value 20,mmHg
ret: 186,mmHg
